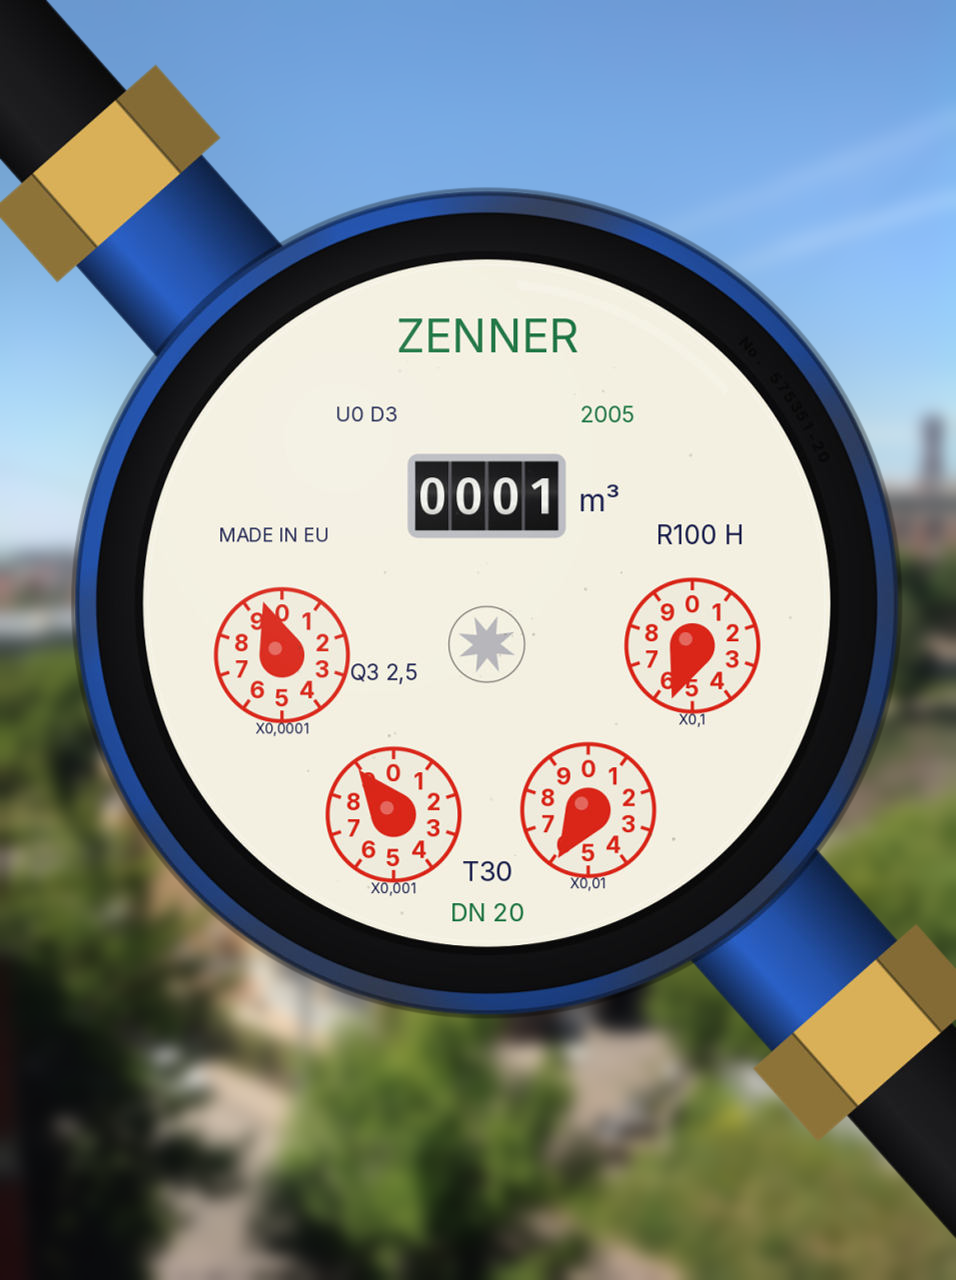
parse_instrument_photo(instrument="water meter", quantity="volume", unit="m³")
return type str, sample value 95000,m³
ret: 1.5589,m³
